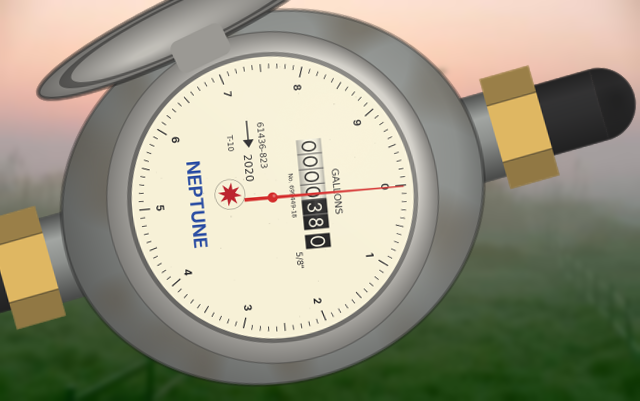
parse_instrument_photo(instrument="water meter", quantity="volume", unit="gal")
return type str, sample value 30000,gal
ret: 380.0,gal
